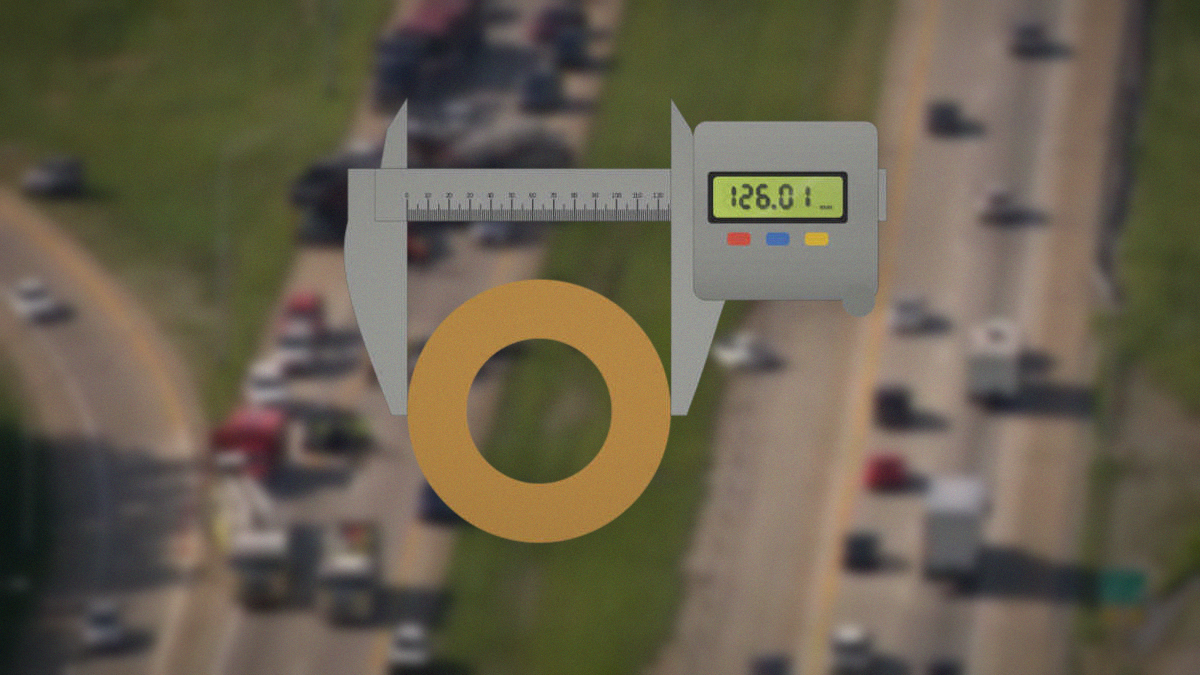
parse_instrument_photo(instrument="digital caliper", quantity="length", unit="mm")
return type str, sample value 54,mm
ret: 126.01,mm
